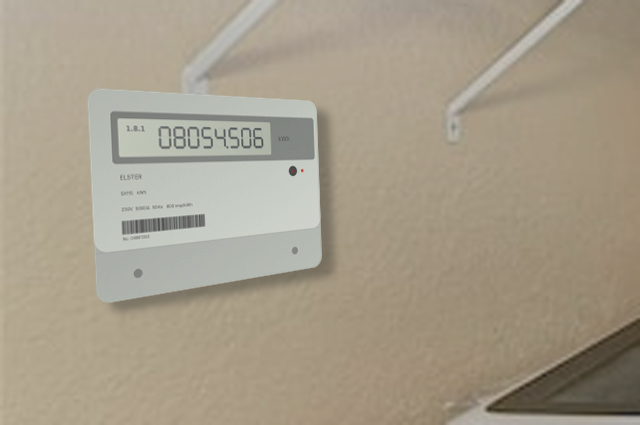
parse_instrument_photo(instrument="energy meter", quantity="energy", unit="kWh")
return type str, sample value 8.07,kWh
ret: 8054.506,kWh
